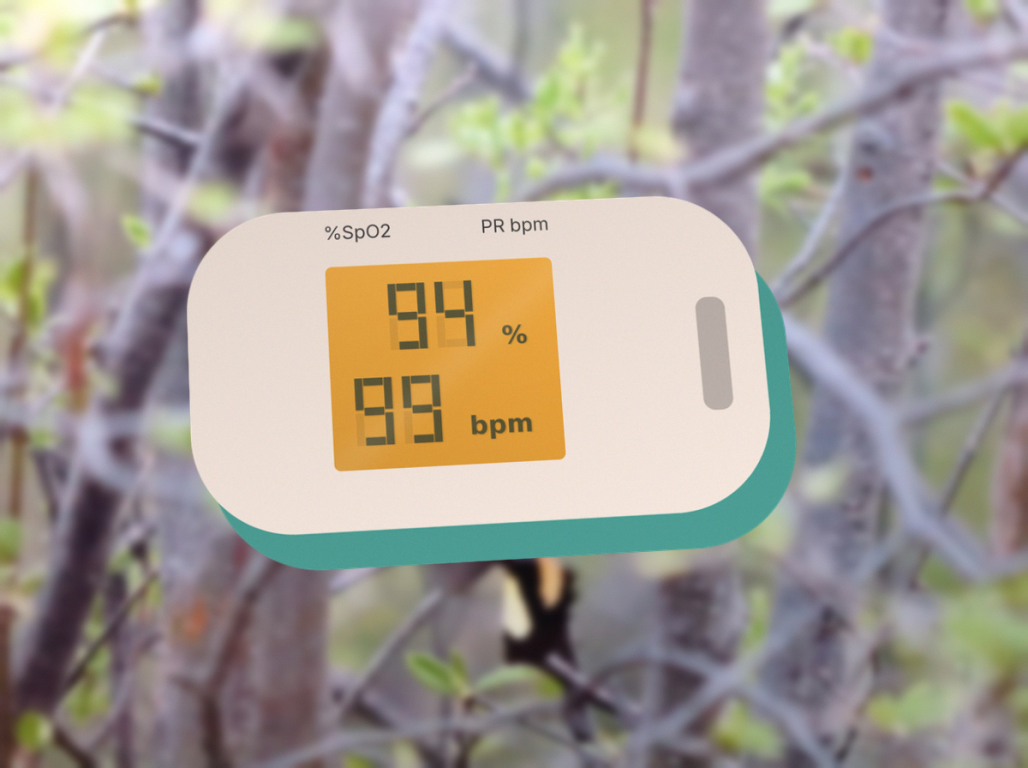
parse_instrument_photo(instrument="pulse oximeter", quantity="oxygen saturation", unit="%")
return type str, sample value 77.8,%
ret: 94,%
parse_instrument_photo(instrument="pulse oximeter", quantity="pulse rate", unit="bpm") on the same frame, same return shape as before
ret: 99,bpm
